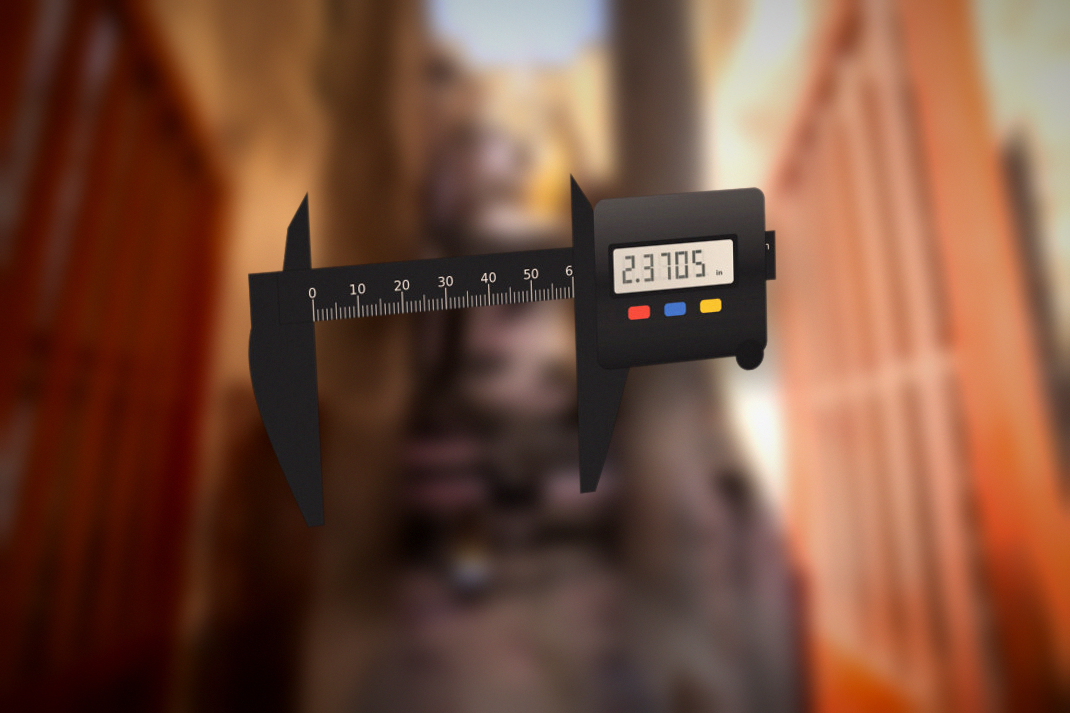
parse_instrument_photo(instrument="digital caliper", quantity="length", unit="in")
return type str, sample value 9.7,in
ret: 2.3705,in
